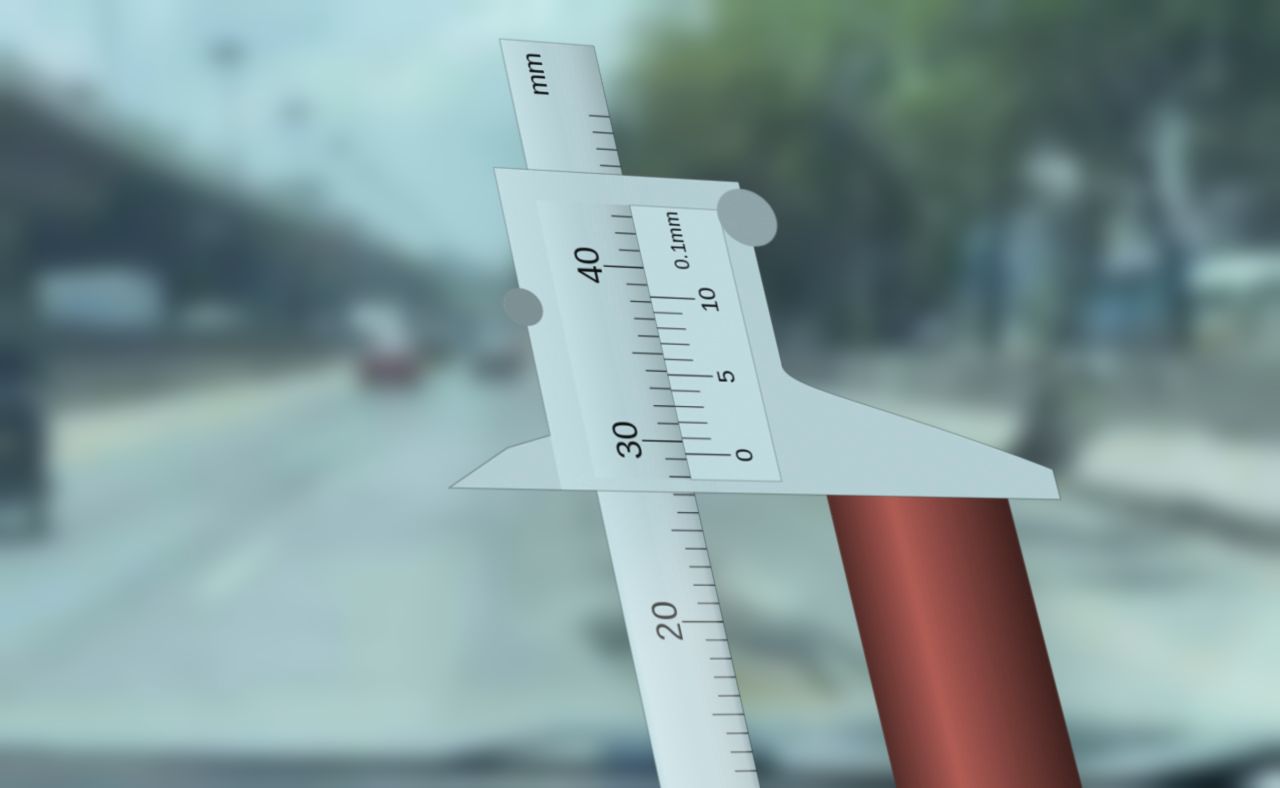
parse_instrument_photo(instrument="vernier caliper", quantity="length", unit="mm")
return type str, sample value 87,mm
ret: 29.3,mm
